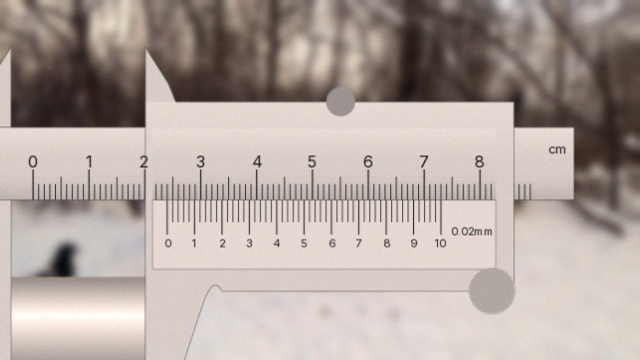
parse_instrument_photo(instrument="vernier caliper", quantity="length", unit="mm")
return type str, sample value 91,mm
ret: 24.0,mm
